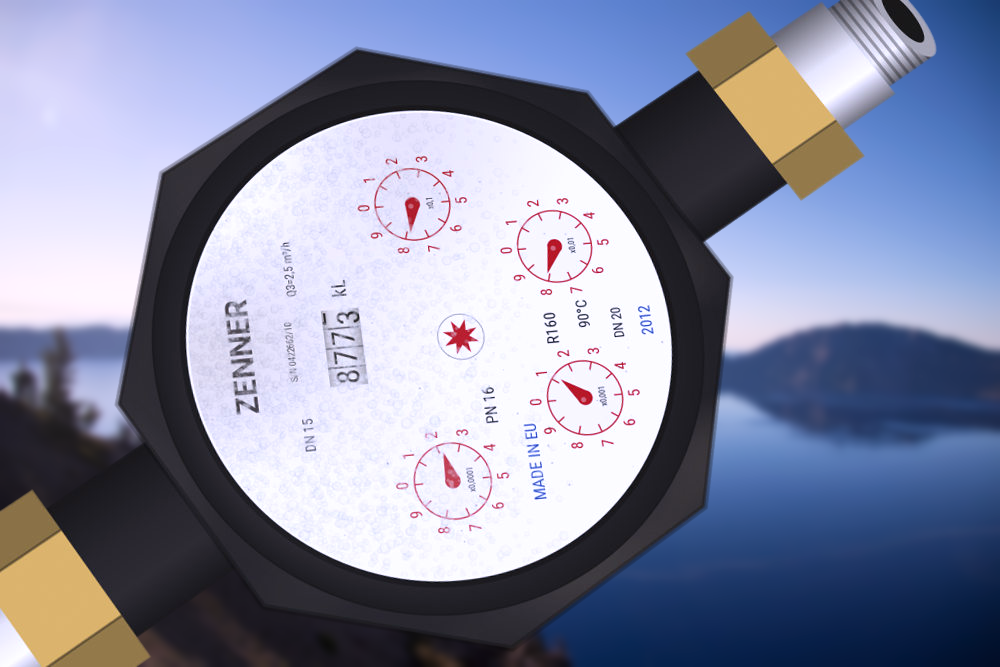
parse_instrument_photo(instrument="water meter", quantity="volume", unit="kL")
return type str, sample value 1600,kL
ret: 8772.7812,kL
